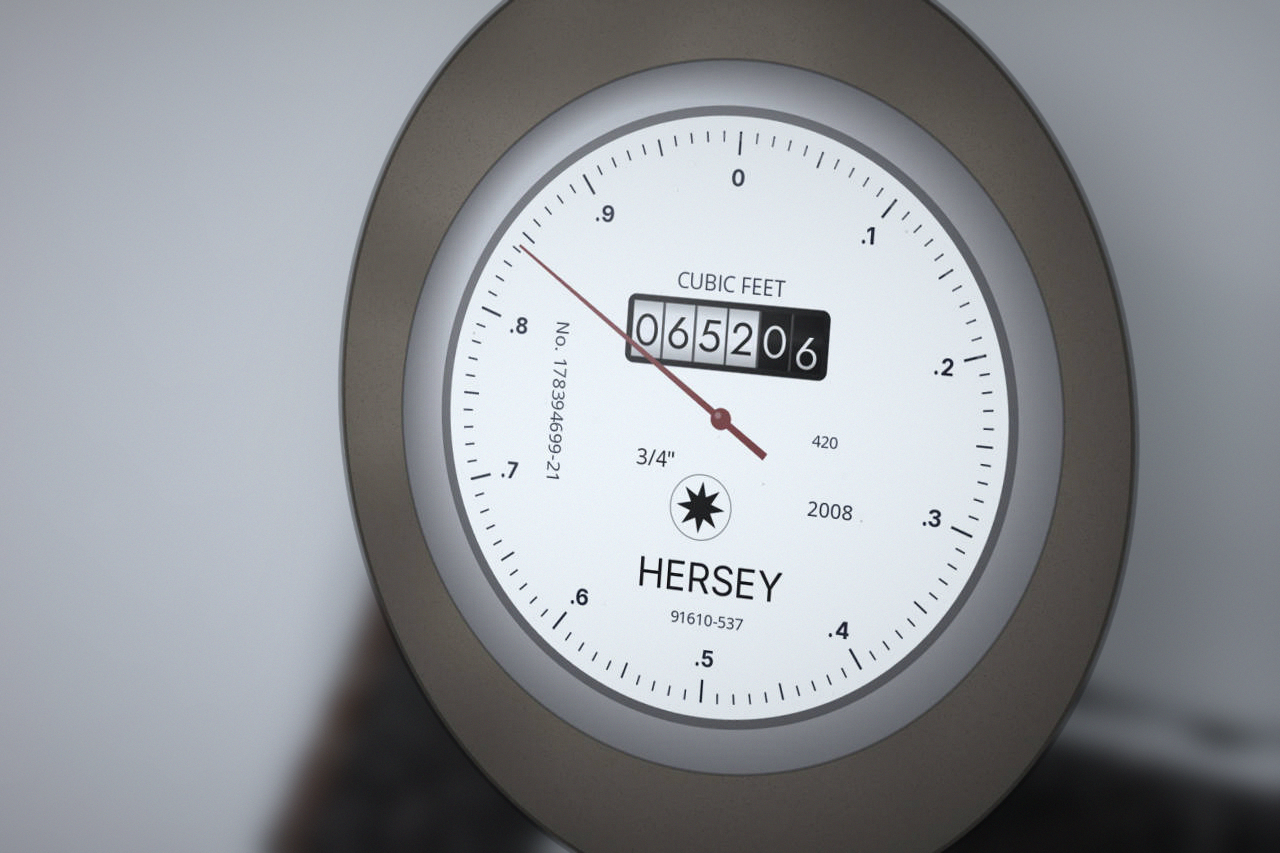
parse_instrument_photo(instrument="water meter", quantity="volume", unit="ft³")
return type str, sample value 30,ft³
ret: 65205.84,ft³
